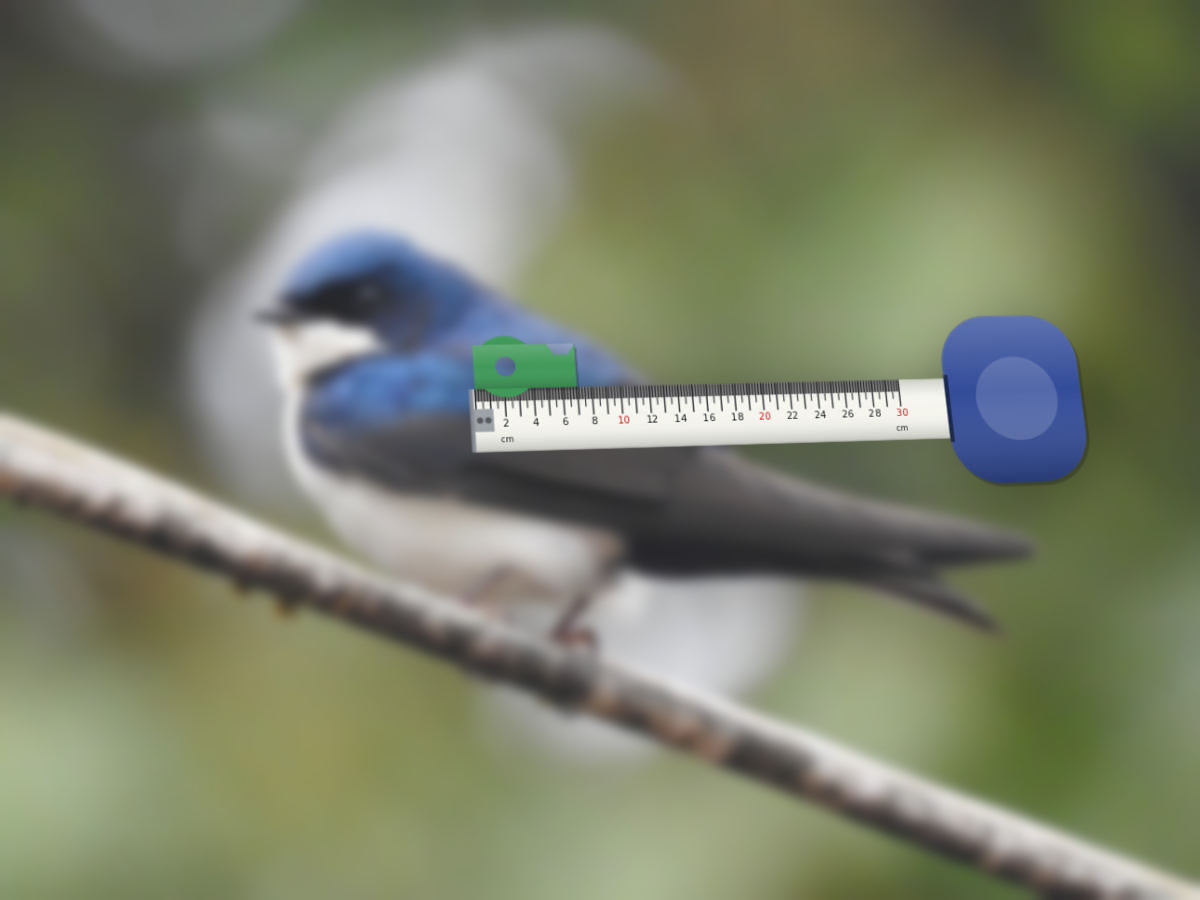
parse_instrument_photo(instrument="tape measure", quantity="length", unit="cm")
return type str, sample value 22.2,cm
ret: 7,cm
